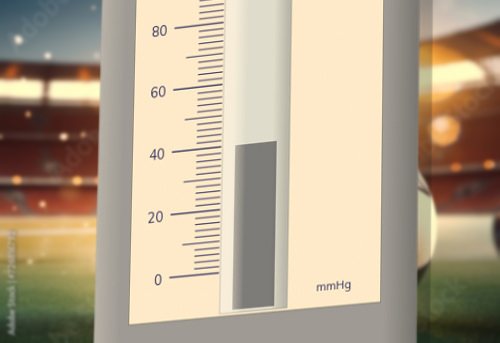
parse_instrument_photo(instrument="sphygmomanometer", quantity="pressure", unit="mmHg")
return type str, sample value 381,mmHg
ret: 40,mmHg
